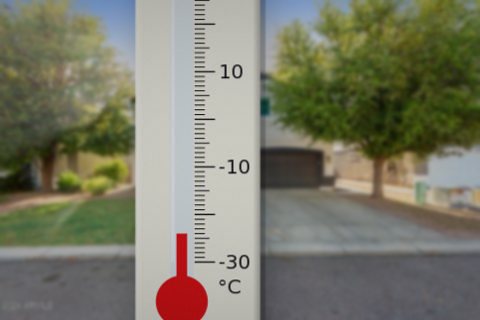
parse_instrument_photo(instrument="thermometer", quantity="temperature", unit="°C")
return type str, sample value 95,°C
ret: -24,°C
